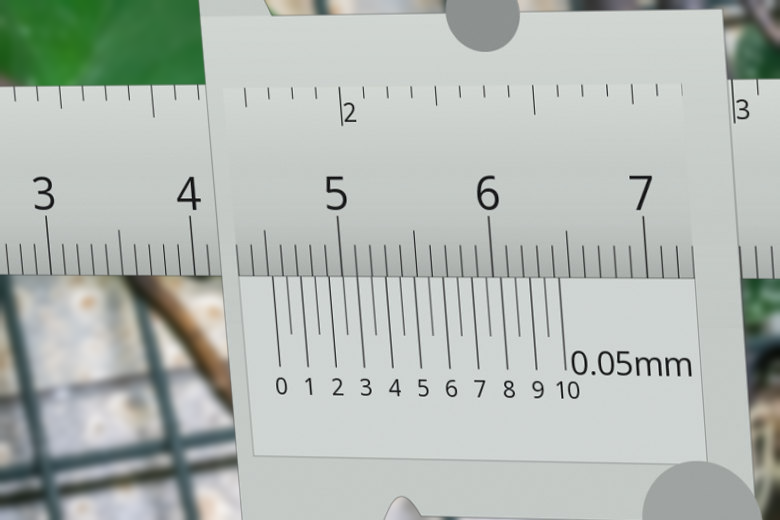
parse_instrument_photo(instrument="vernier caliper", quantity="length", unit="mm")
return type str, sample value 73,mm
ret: 45.3,mm
